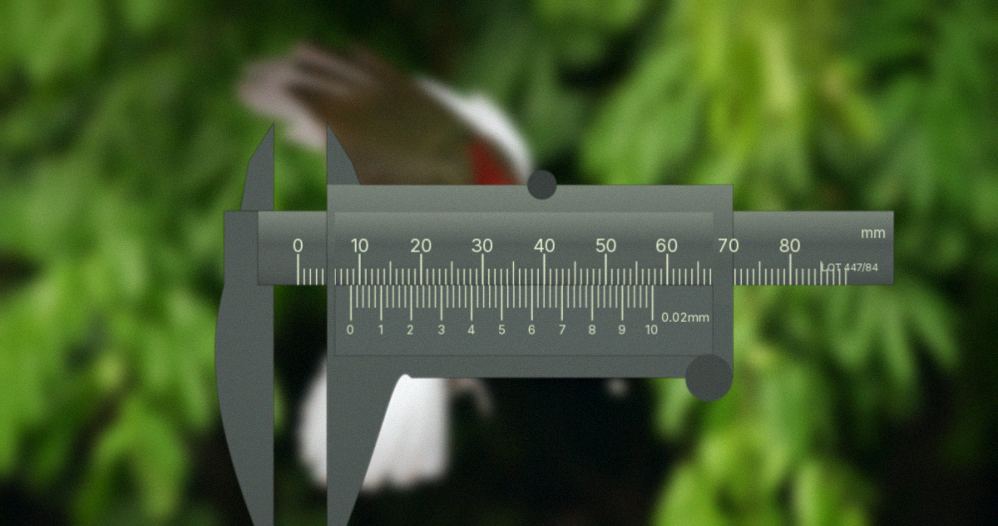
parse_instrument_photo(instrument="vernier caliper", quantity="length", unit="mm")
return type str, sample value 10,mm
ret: 8.6,mm
